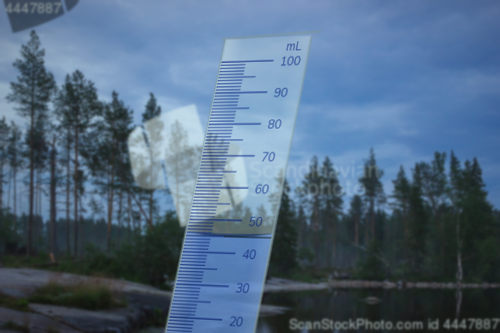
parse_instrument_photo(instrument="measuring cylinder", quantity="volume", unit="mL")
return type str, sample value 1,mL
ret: 45,mL
